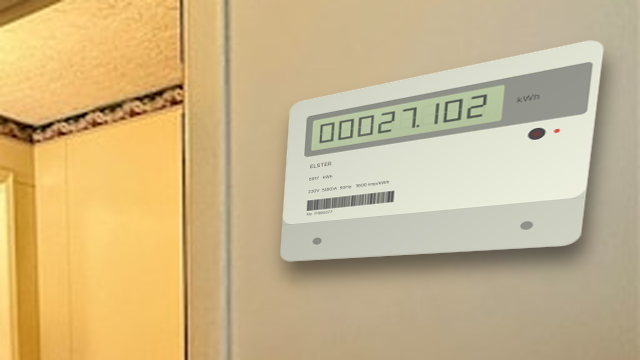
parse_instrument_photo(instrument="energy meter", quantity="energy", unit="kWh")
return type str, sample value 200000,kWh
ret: 27.102,kWh
